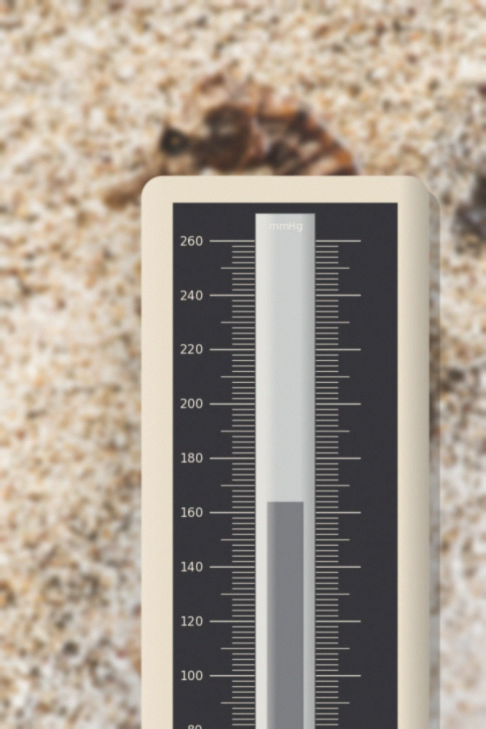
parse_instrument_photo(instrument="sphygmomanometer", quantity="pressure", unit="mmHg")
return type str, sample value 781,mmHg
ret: 164,mmHg
